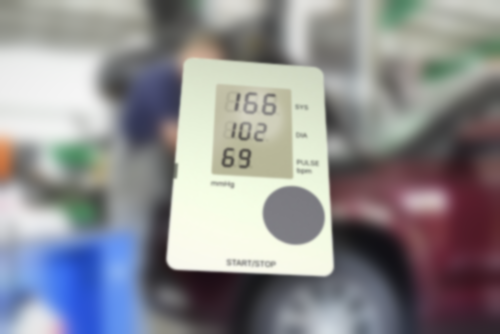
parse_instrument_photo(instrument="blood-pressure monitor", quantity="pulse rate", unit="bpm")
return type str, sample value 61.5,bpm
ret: 69,bpm
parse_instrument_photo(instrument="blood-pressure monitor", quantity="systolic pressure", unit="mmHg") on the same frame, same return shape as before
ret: 166,mmHg
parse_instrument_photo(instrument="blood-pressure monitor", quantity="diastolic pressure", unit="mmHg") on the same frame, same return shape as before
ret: 102,mmHg
